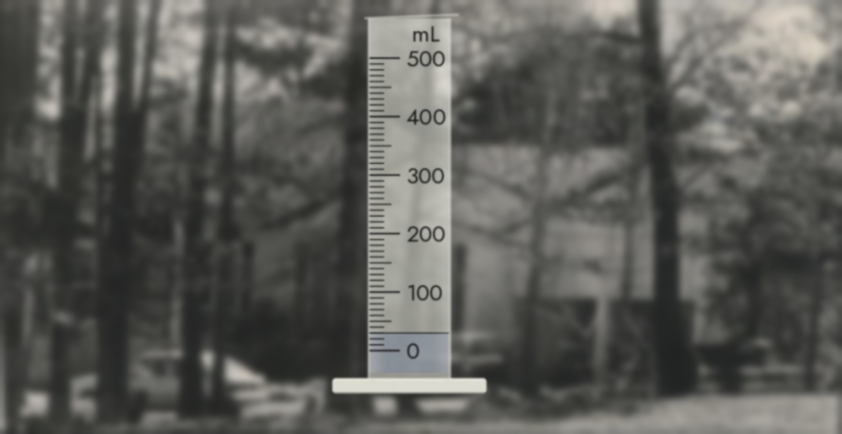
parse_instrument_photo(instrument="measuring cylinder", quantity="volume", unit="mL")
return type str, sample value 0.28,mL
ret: 30,mL
